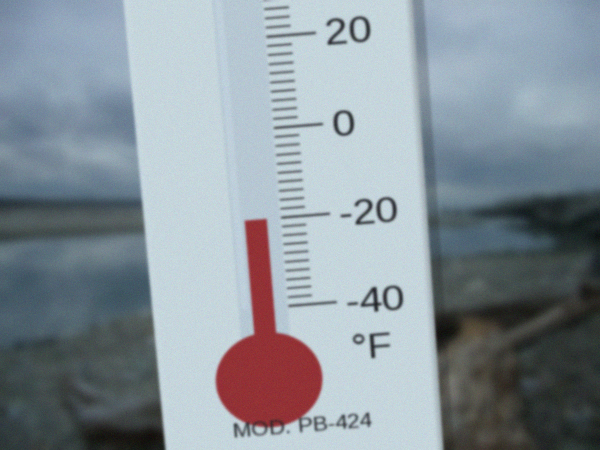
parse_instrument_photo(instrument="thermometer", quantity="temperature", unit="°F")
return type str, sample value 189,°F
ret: -20,°F
